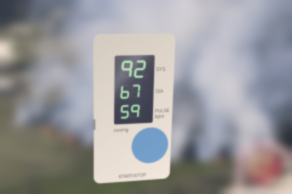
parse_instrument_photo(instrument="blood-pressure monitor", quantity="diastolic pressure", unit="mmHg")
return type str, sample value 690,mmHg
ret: 67,mmHg
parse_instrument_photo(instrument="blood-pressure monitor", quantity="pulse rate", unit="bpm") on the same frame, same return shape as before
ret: 59,bpm
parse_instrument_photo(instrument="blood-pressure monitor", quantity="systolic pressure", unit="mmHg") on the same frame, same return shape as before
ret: 92,mmHg
